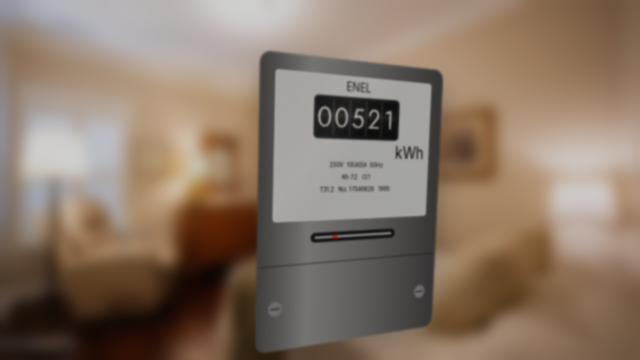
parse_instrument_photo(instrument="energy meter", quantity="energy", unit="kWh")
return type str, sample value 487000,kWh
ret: 521,kWh
